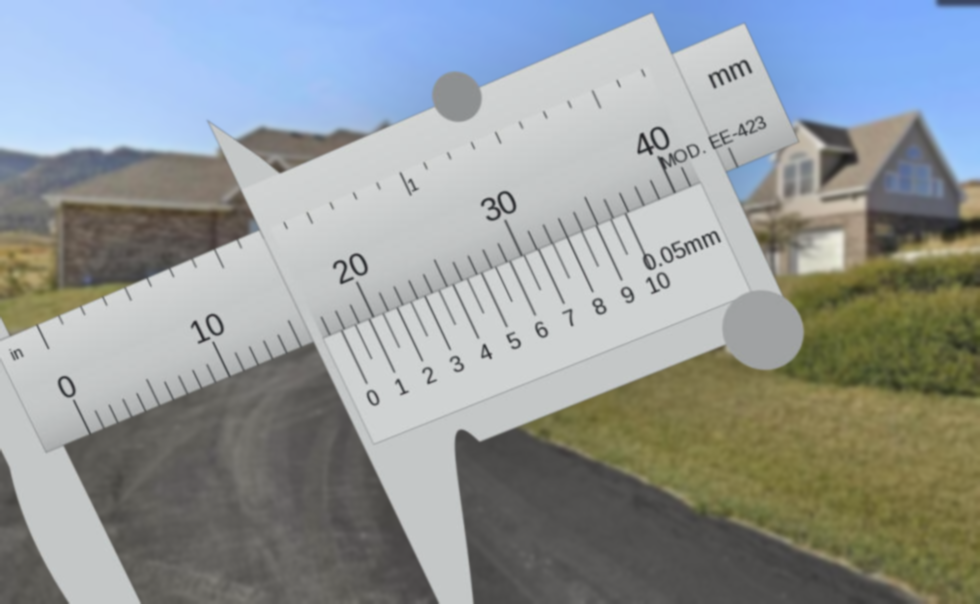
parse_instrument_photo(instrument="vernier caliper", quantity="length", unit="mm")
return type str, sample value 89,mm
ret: 17.8,mm
